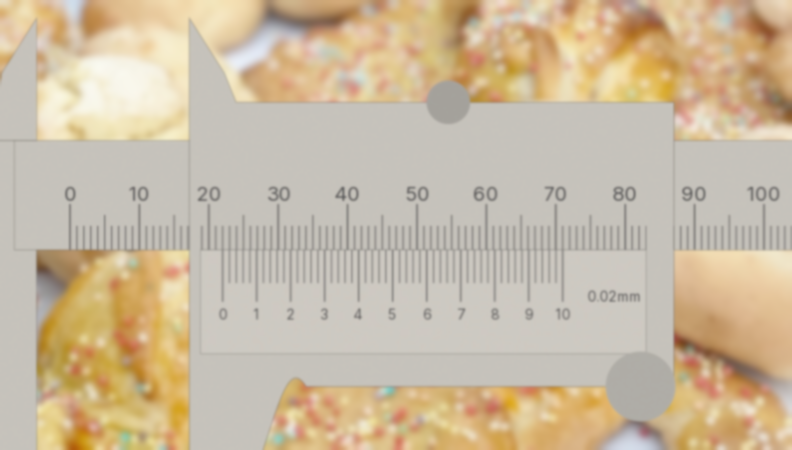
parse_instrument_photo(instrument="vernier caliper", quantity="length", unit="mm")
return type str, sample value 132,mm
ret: 22.0,mm
